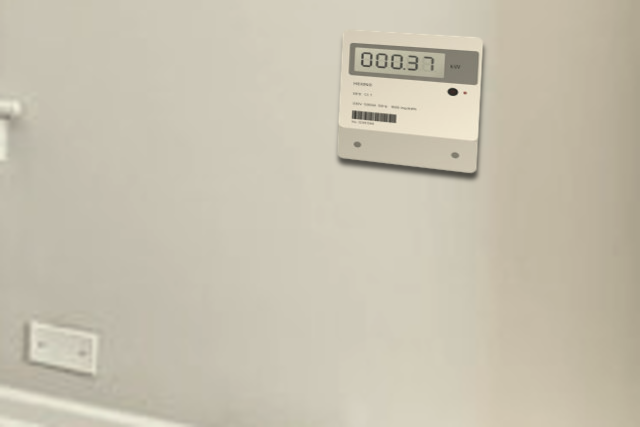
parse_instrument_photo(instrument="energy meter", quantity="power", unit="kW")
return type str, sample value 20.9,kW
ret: 0.37,kW
